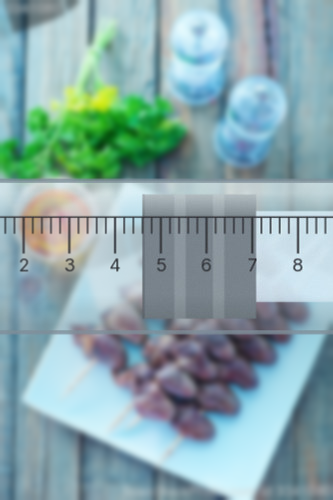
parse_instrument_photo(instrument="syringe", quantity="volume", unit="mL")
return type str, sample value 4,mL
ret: 4.6,mL
